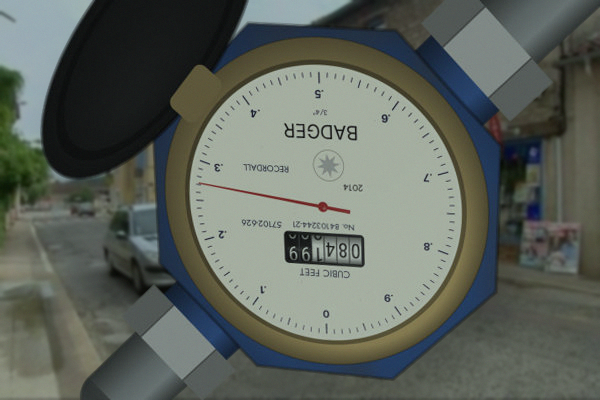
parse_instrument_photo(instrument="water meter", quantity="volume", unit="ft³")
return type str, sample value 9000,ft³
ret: 84199.27,ft³
